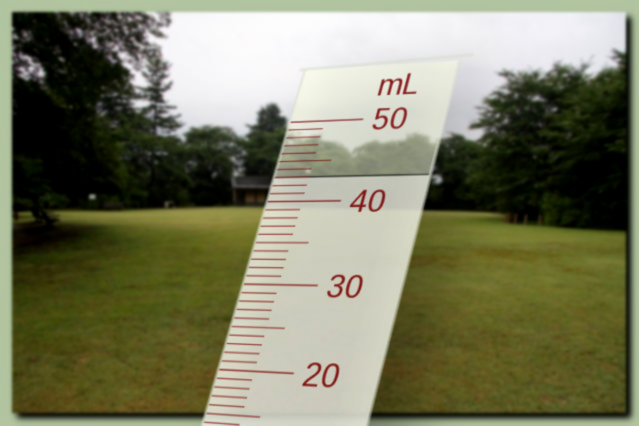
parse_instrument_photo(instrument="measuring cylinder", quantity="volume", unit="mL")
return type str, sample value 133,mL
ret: 43,mL
